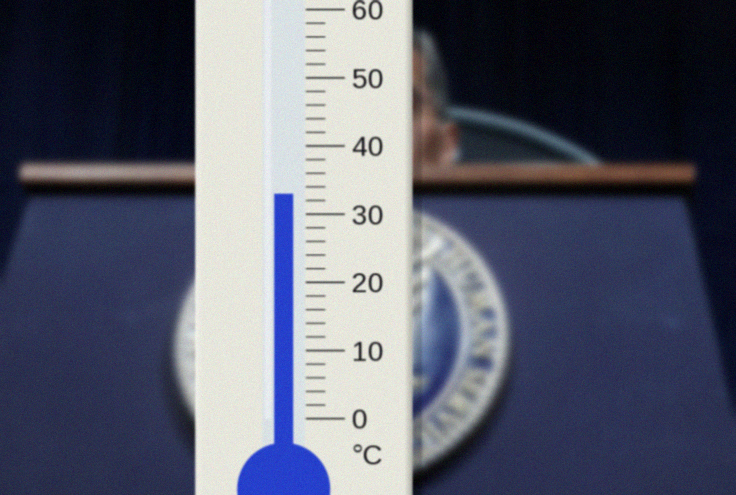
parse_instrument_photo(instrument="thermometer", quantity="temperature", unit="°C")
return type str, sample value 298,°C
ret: 33,°C
